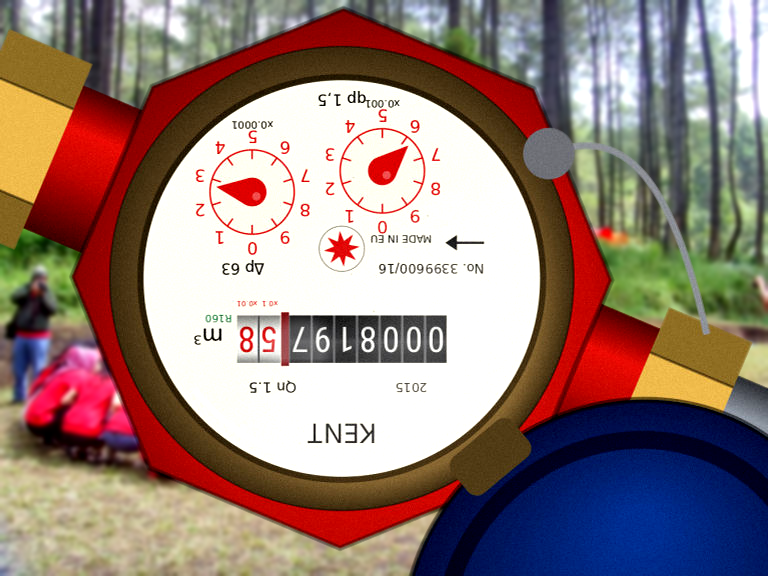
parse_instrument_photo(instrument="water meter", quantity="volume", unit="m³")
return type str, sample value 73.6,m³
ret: 8197.5862,m³
